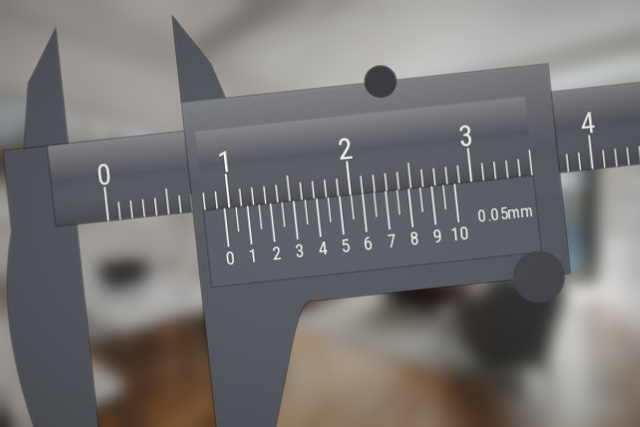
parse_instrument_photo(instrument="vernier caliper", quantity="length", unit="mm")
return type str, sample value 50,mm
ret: 9.6,mm
